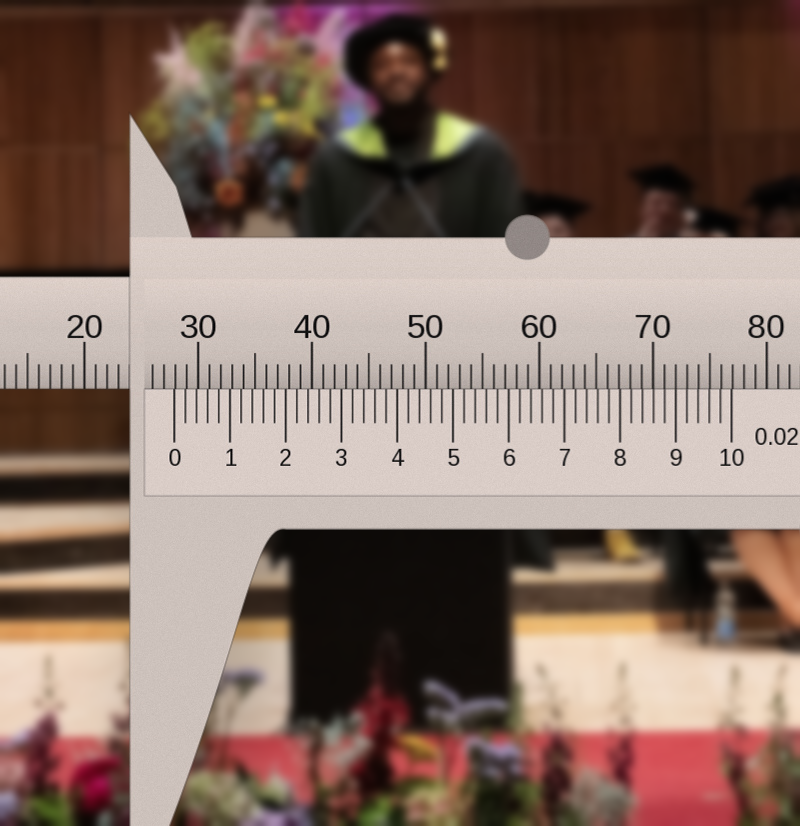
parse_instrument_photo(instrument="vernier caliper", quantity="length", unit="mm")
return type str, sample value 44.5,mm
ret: 27.9,mm
